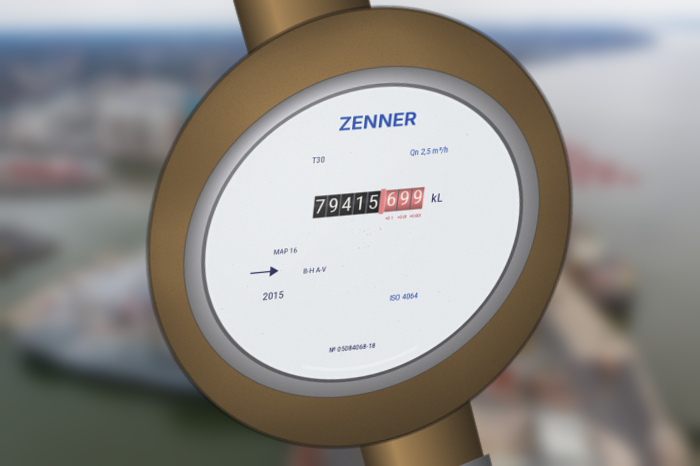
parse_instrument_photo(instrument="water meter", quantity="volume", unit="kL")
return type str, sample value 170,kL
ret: 79415.699,kL
